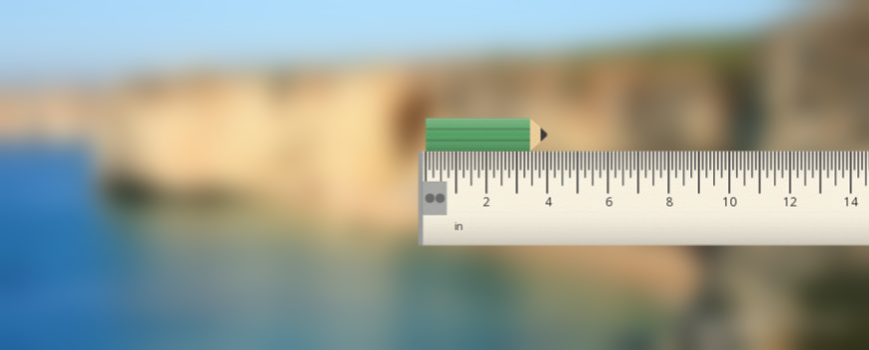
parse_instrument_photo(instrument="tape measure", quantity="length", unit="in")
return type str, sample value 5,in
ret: 4,in
